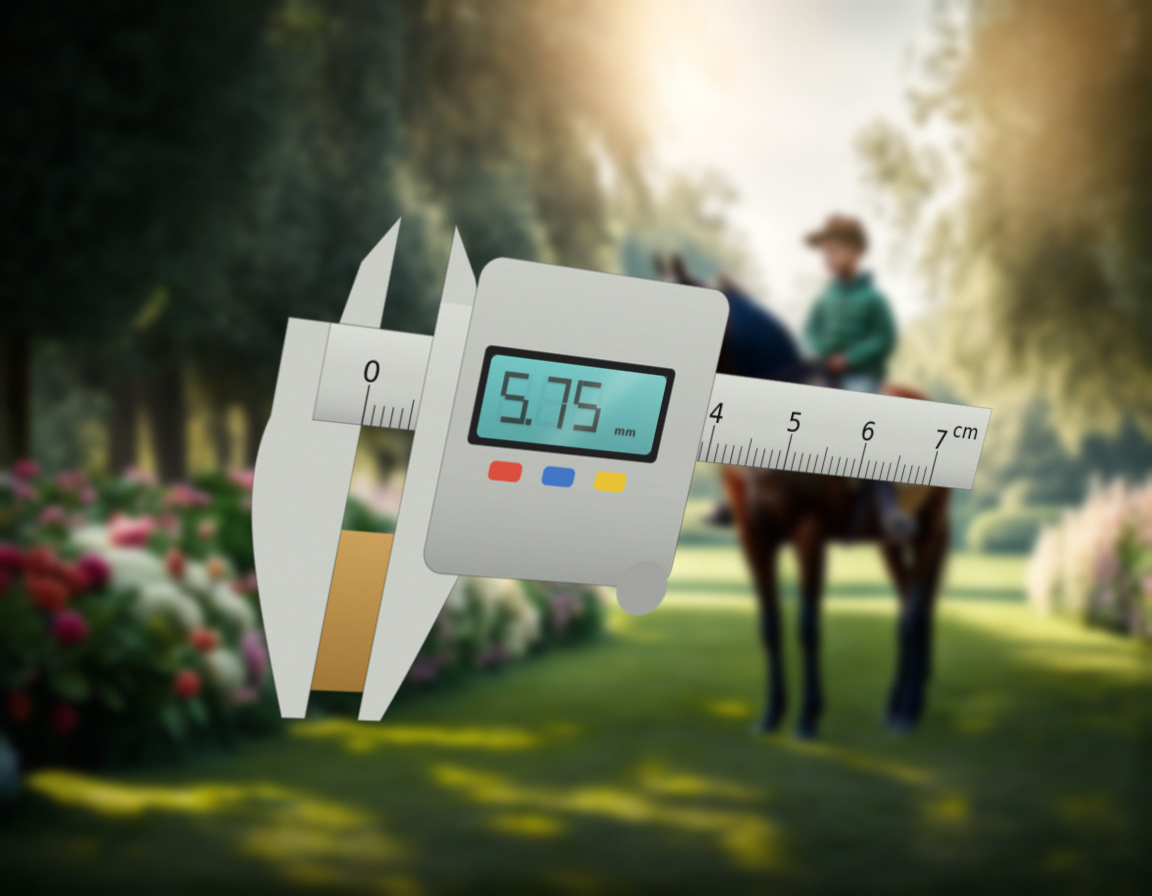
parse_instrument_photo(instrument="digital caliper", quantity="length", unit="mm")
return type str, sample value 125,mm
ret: 5.75,mm
